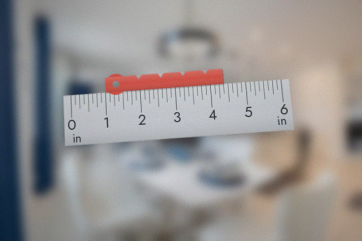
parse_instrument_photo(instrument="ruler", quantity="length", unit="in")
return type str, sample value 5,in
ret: 3.375,in
